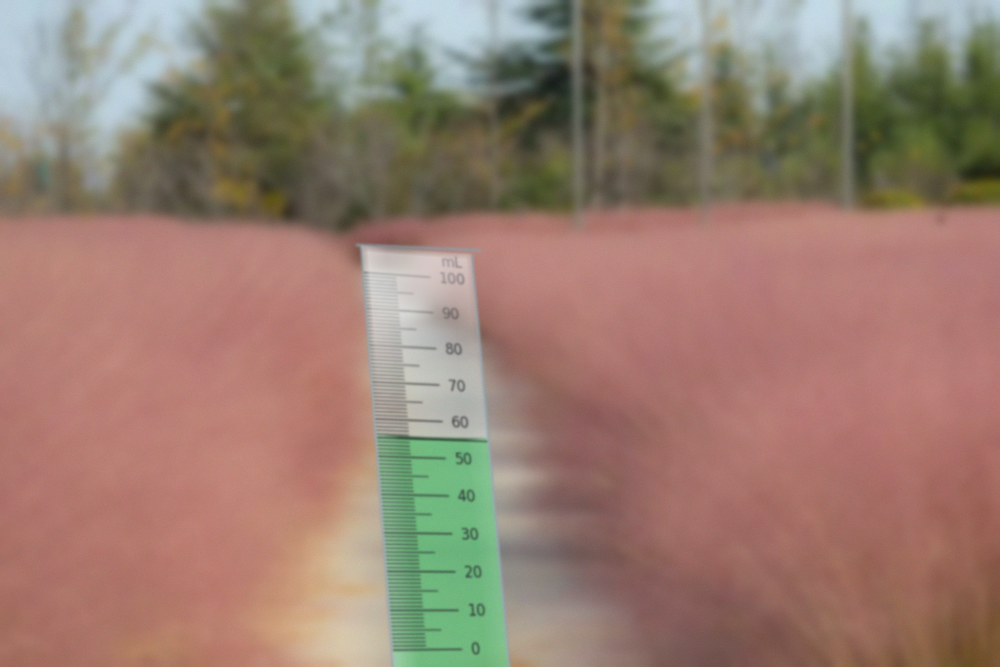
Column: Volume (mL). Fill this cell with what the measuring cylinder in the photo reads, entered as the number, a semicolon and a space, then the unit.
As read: 55; mL
